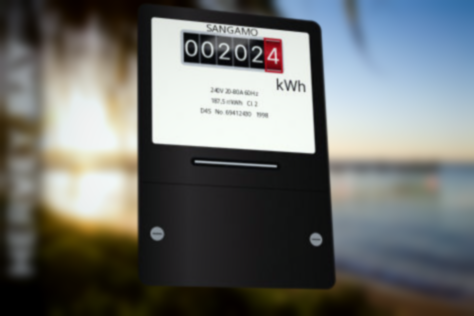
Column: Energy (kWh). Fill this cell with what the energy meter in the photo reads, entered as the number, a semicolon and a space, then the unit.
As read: 202.4; kWh
